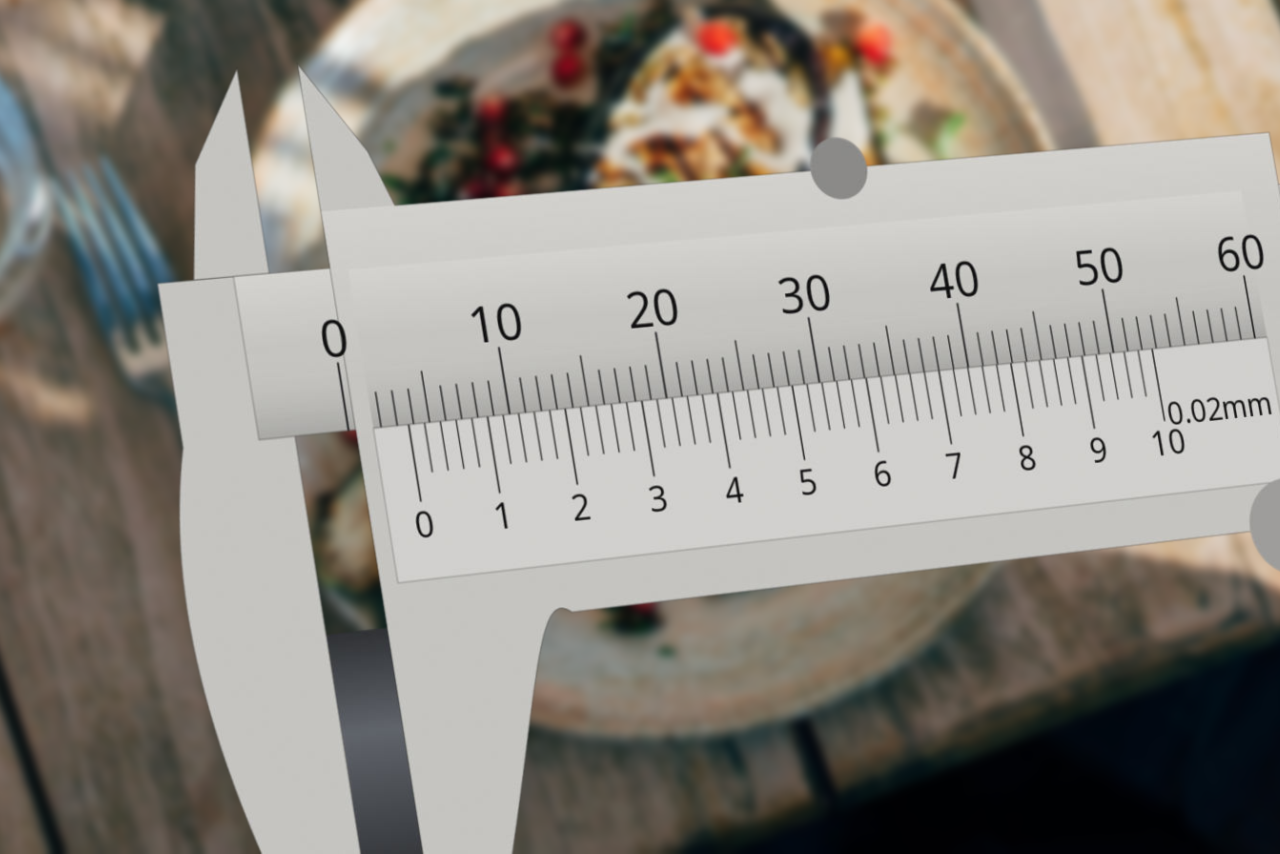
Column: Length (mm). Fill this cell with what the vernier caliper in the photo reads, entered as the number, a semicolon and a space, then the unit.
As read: 3.7; mm
